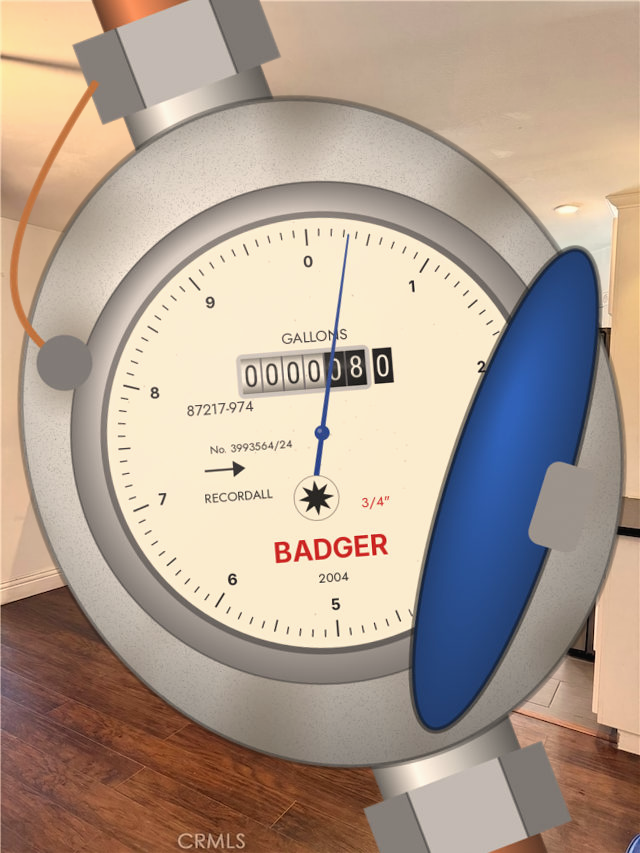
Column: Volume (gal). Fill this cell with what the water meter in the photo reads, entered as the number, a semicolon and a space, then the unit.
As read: 80.3; gal
